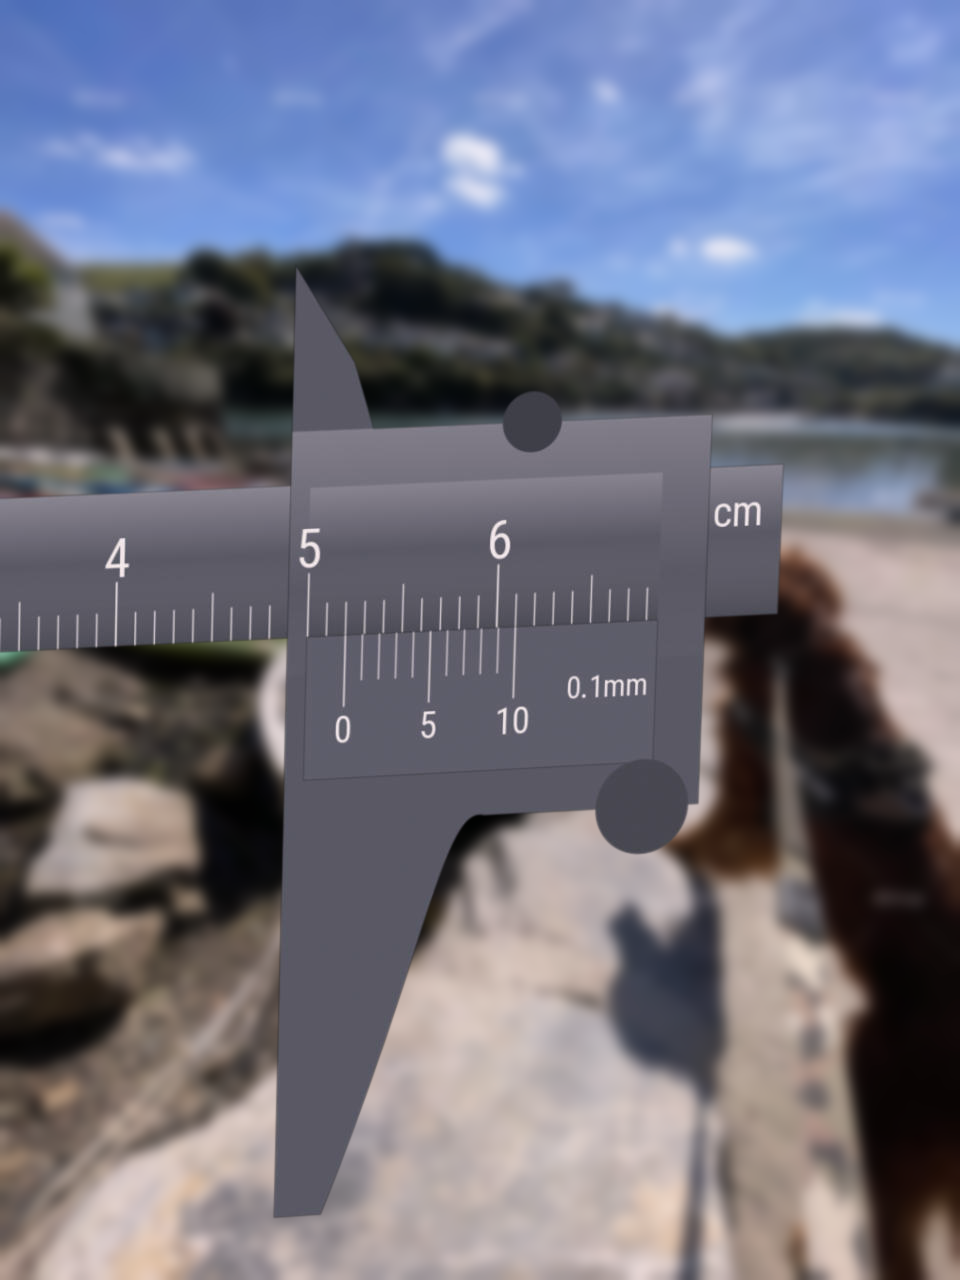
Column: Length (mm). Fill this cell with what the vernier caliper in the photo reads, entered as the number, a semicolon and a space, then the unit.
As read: 52.0; mm
